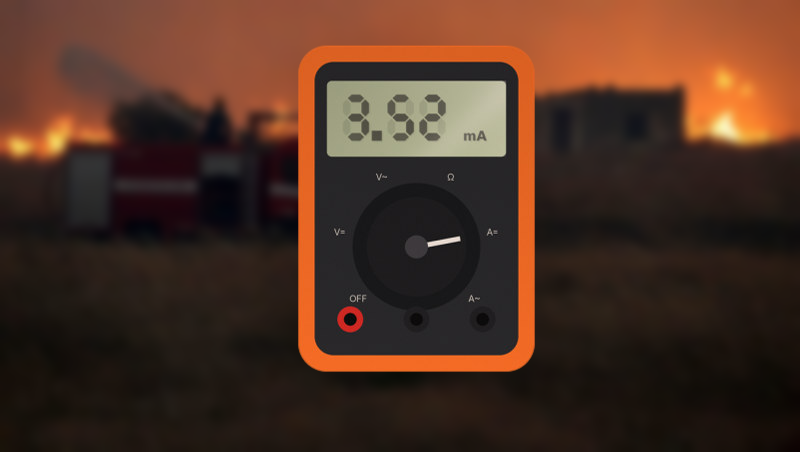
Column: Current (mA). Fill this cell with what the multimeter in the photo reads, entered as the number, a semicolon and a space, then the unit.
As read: 3.52; mA
